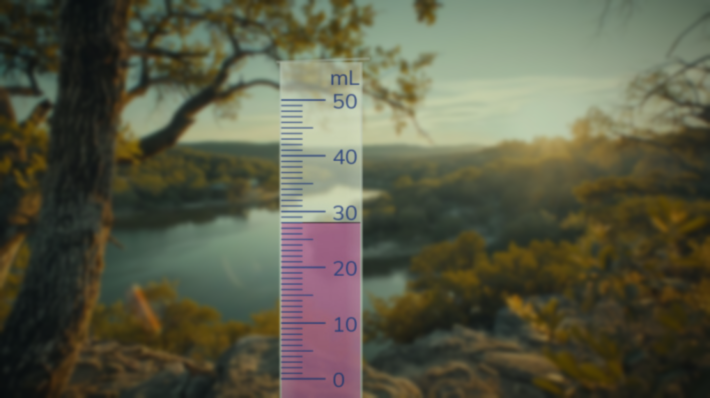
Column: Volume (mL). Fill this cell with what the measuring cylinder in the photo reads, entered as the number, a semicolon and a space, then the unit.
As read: 28; mL
